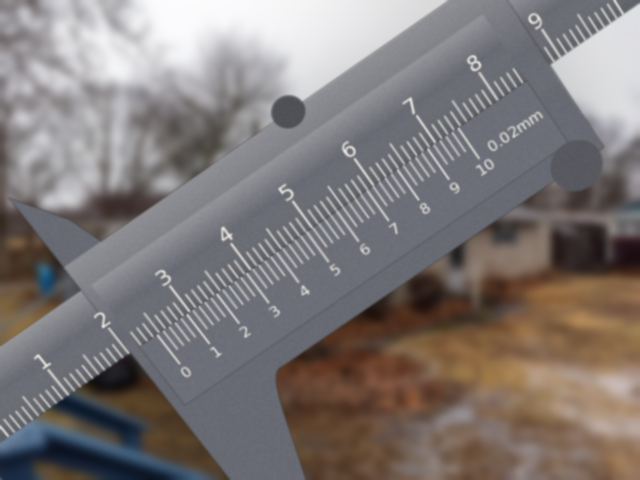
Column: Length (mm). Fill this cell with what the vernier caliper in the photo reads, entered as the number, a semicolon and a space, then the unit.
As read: 24.6; mm
